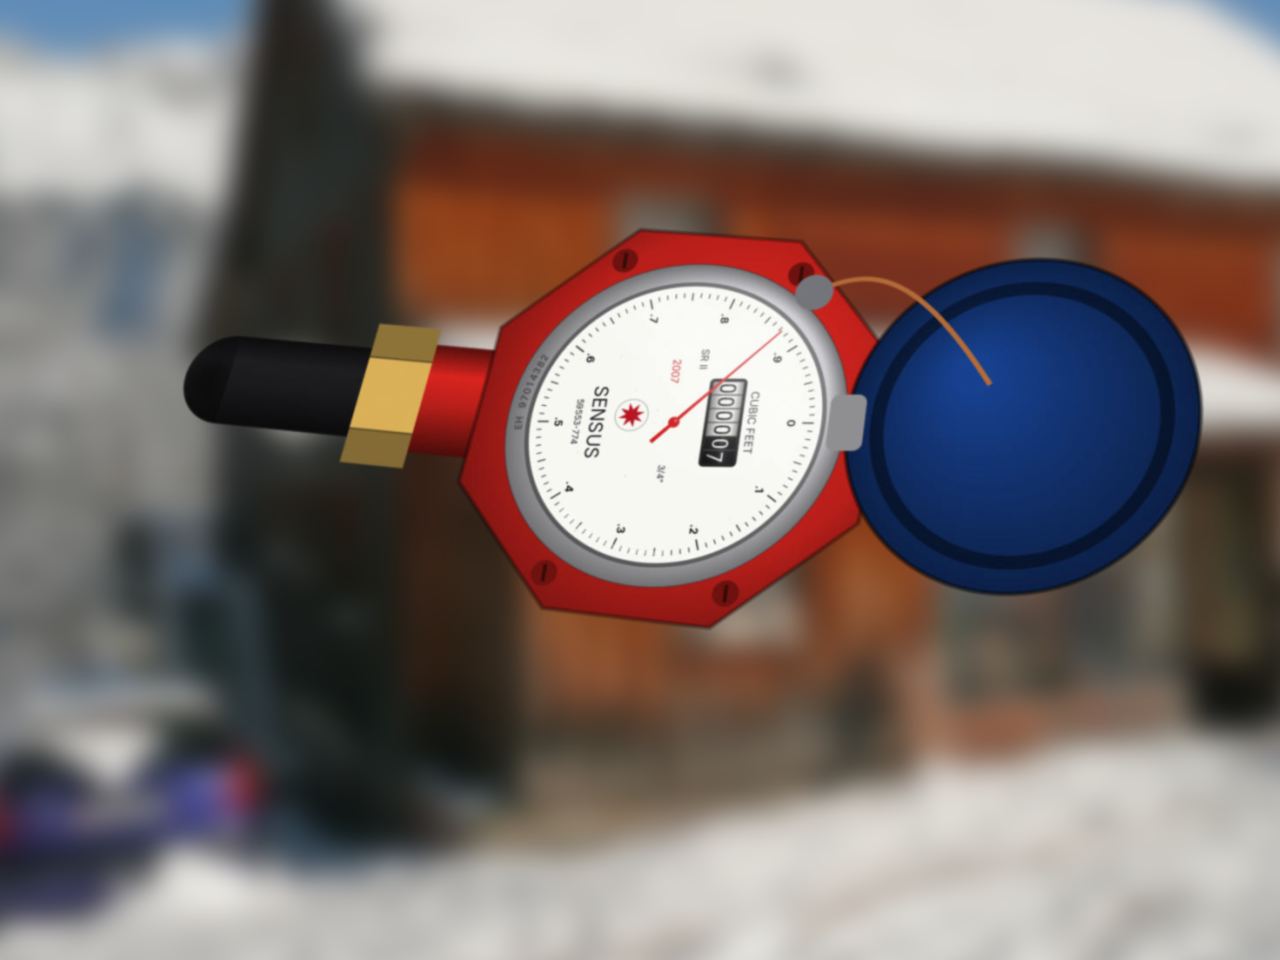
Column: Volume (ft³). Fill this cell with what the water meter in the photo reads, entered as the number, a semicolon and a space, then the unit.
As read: 6.87; ft³
